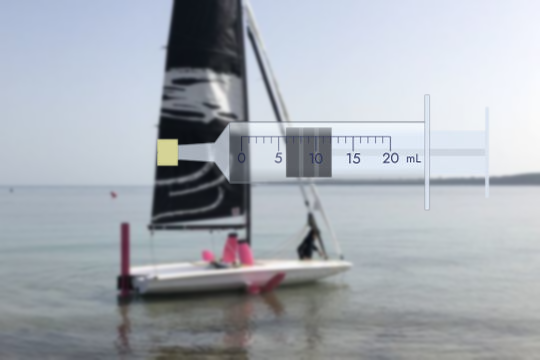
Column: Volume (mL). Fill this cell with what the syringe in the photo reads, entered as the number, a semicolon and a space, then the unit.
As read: 6; mL
